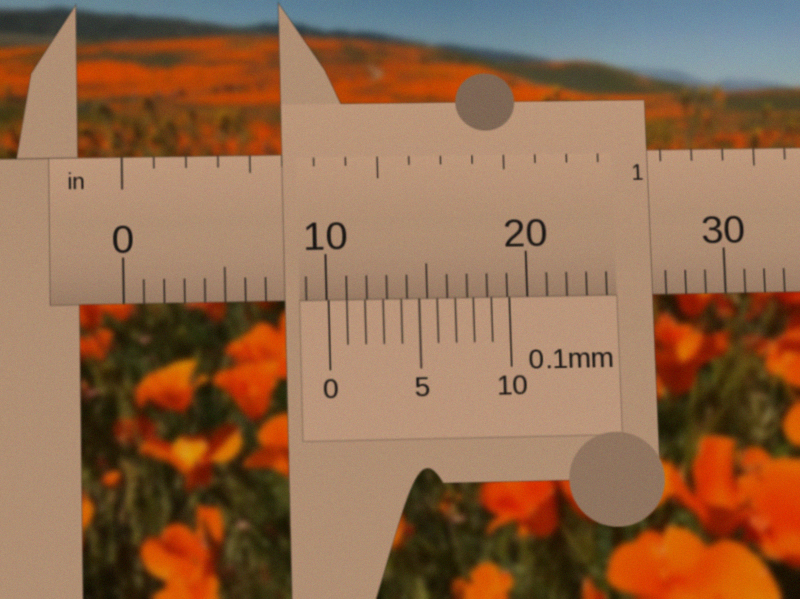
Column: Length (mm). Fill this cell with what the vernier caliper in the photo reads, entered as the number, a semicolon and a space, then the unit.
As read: 10.1; mm
